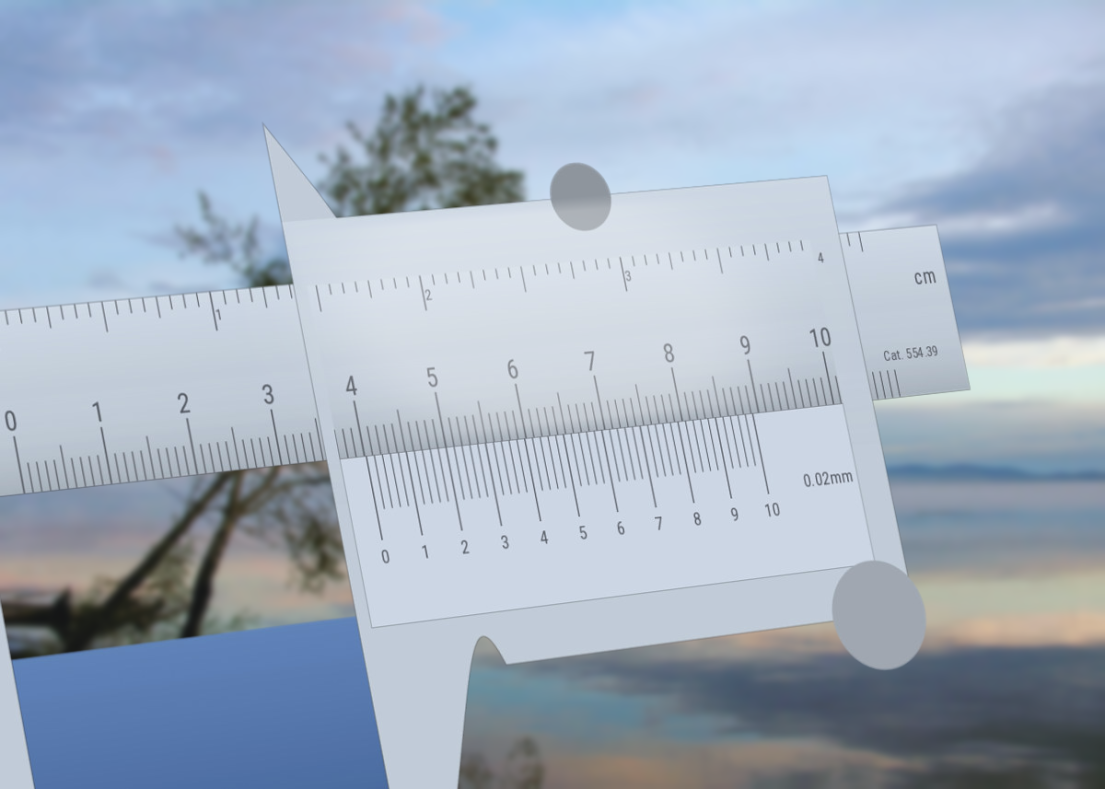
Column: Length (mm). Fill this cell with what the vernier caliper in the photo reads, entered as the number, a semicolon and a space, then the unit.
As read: 40.2; mm
